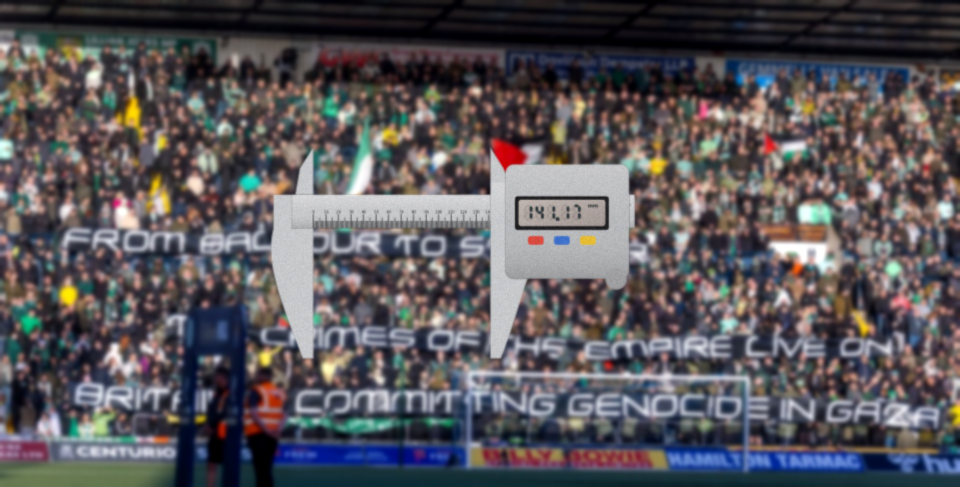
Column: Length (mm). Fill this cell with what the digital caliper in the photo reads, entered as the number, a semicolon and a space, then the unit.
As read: 141.17; mm
